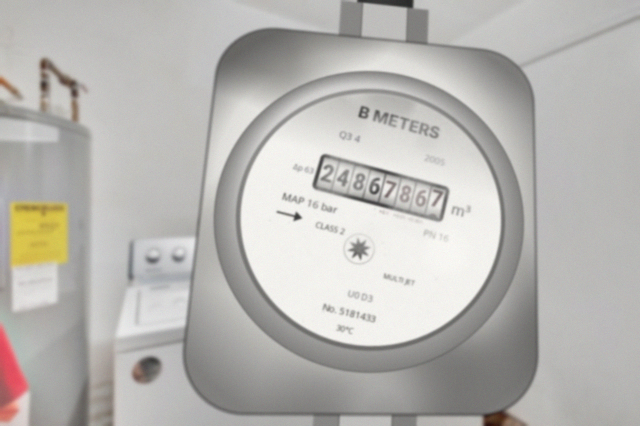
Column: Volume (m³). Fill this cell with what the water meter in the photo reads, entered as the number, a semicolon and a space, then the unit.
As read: 2486.7867; m³
